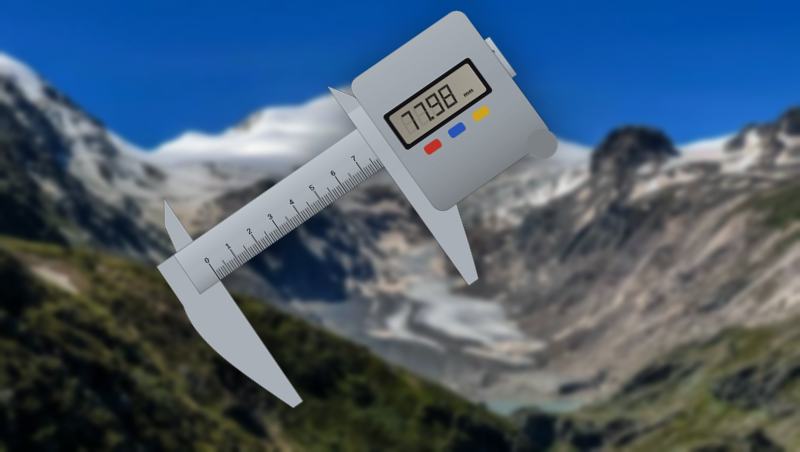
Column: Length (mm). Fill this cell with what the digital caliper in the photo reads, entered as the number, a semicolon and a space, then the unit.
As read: 77.98; mm
